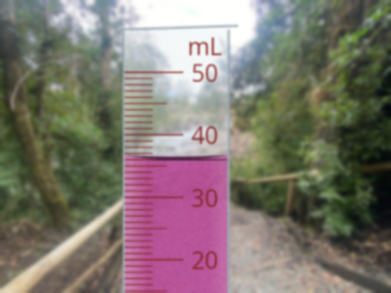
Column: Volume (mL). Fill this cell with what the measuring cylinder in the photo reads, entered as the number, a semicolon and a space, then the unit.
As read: 36; mL
